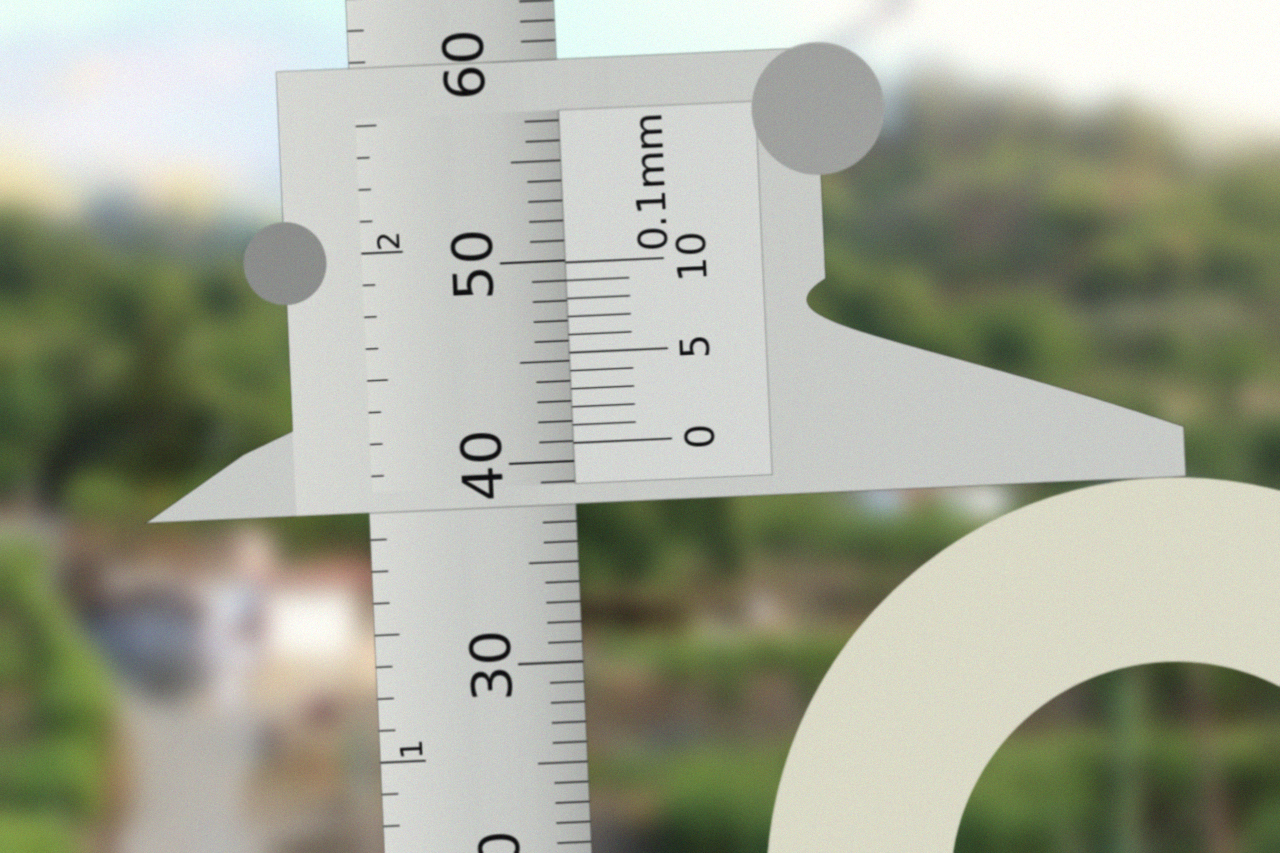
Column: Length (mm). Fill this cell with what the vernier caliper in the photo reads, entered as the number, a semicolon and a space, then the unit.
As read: 40.9; mm
